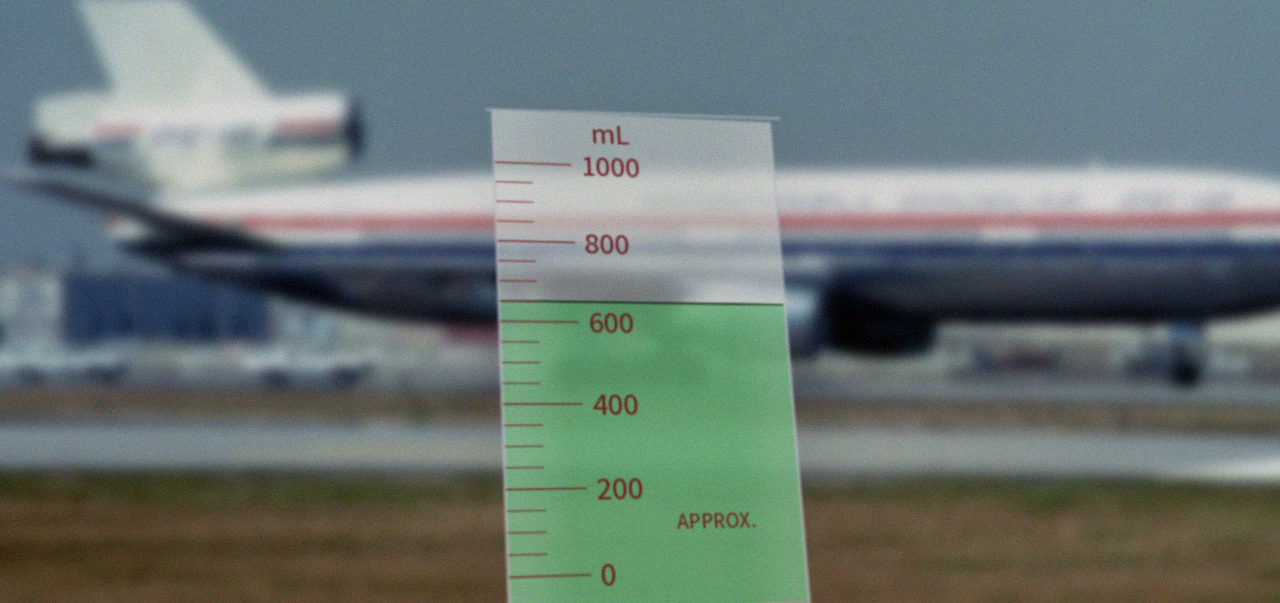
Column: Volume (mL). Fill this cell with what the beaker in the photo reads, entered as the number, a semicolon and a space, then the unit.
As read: 650; mL
